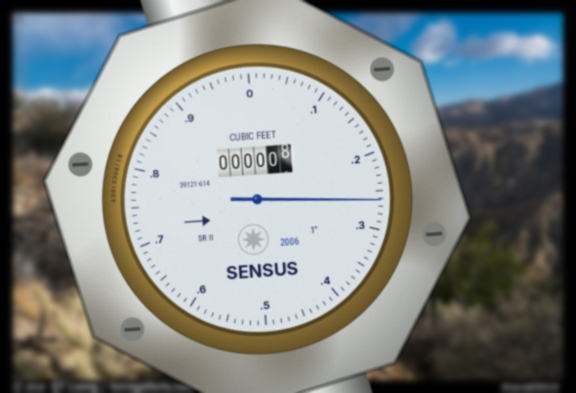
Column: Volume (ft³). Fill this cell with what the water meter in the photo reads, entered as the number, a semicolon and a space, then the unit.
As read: 8.26; ft³
